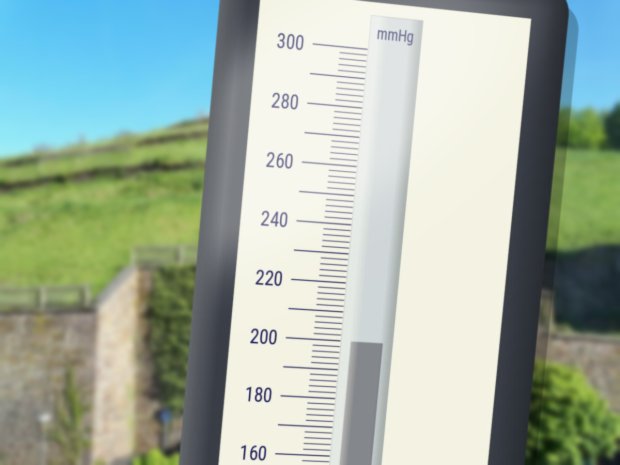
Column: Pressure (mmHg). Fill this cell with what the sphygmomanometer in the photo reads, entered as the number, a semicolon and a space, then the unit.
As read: 200; mmHg
